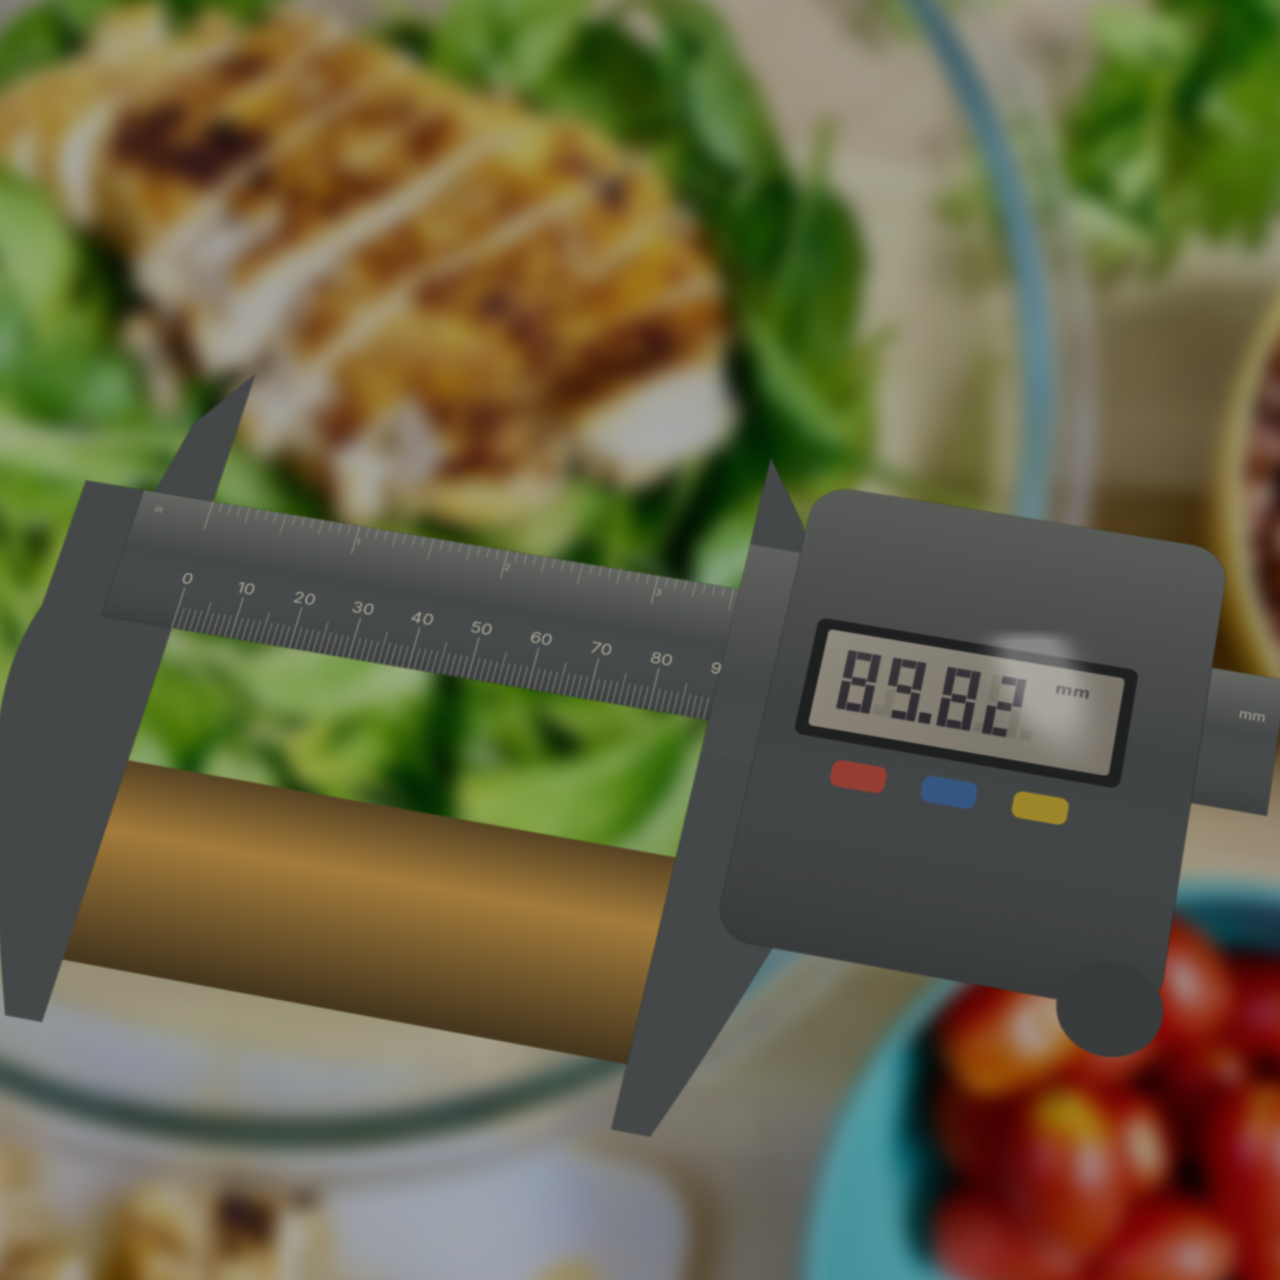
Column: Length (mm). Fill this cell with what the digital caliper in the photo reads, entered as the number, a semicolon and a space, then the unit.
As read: 89.82; mm
